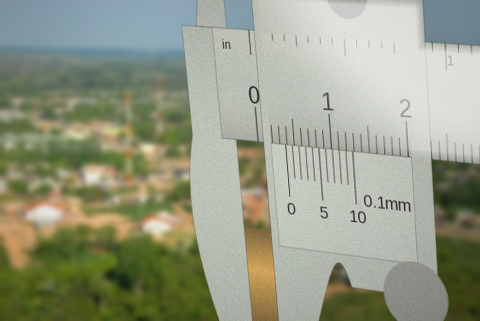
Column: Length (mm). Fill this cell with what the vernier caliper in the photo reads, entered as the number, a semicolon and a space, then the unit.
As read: 3.8; mm
